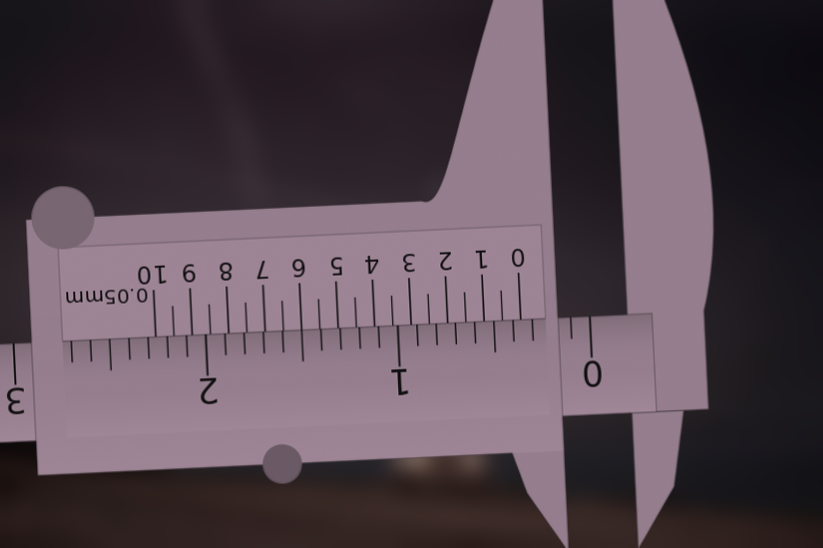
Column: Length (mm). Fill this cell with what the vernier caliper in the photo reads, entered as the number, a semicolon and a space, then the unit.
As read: 3.6; mm
